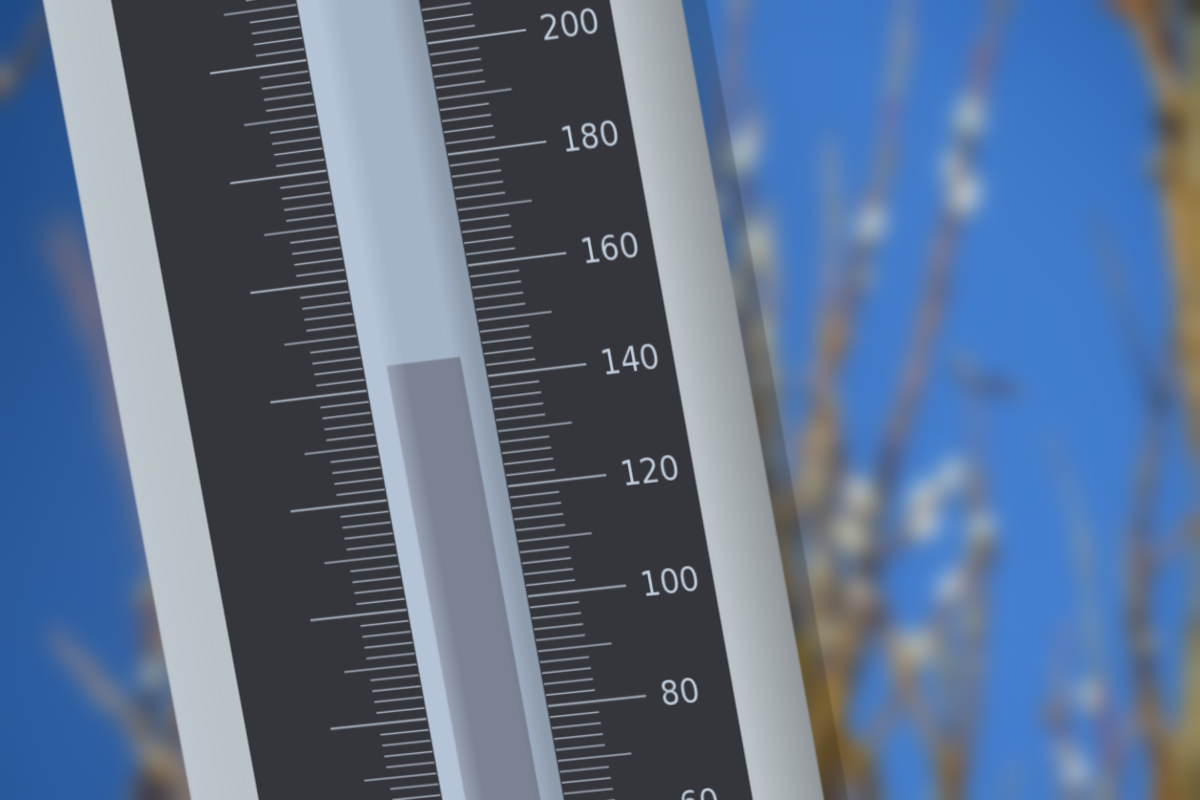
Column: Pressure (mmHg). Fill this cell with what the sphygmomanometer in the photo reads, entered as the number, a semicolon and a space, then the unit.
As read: 144; mmHg
